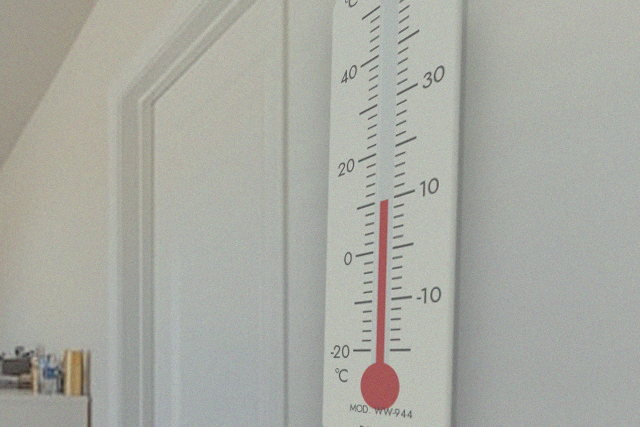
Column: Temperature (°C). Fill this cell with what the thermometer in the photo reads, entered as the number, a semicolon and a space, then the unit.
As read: 10; °C
